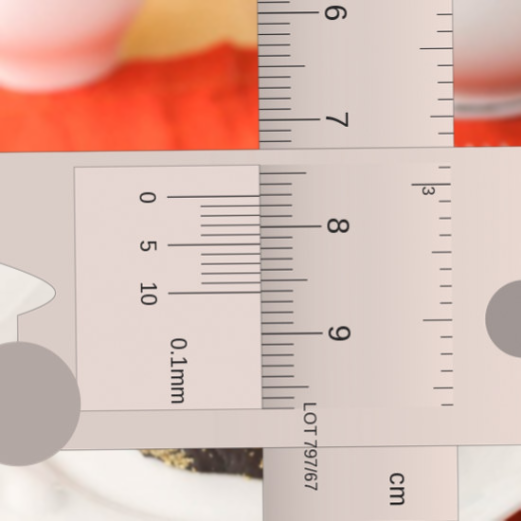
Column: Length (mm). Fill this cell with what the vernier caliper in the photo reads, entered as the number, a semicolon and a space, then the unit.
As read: 77.1; mm
